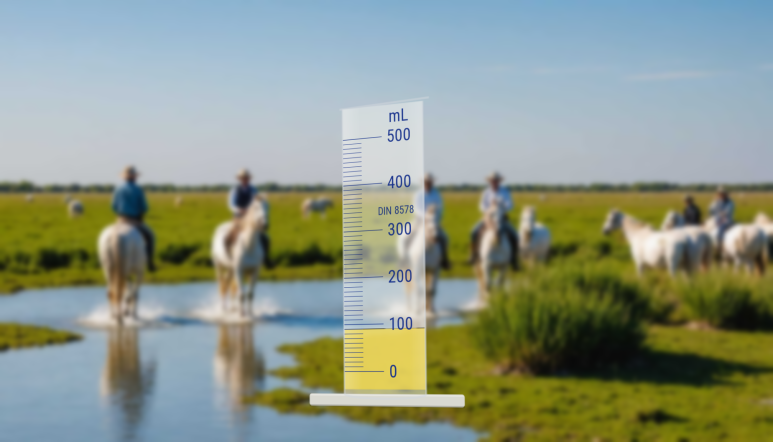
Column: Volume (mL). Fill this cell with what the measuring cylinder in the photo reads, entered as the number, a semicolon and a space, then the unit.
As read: 90; mL
